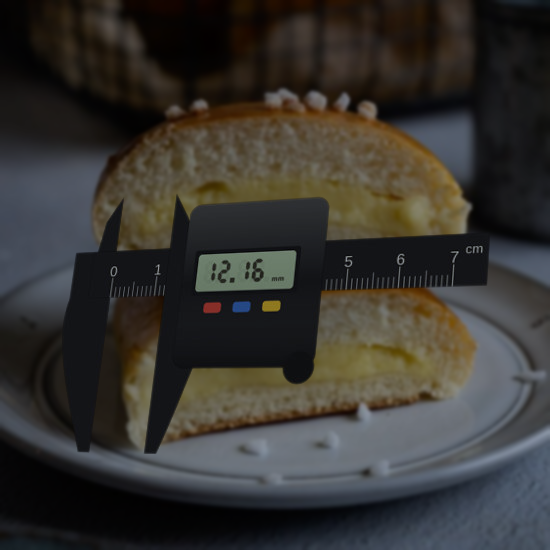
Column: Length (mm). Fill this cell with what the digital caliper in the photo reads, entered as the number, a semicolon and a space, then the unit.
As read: 12.16; mm
